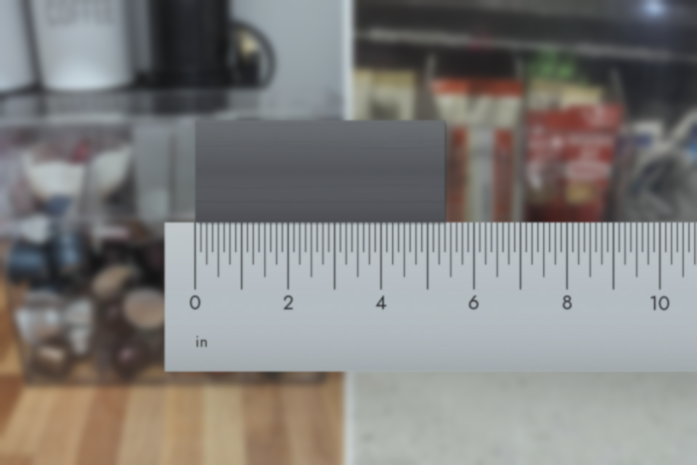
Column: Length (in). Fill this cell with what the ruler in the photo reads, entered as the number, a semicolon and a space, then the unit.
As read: 5.375; in
